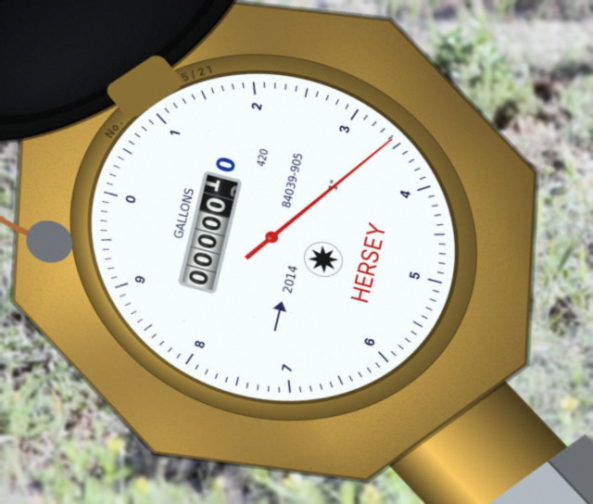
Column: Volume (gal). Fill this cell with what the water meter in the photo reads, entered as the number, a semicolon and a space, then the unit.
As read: 13.4; gal
